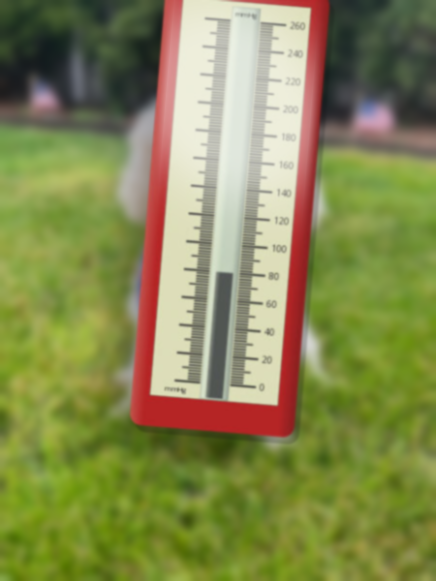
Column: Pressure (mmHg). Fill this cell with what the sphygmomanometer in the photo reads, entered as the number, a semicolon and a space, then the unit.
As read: 80; mmHg
